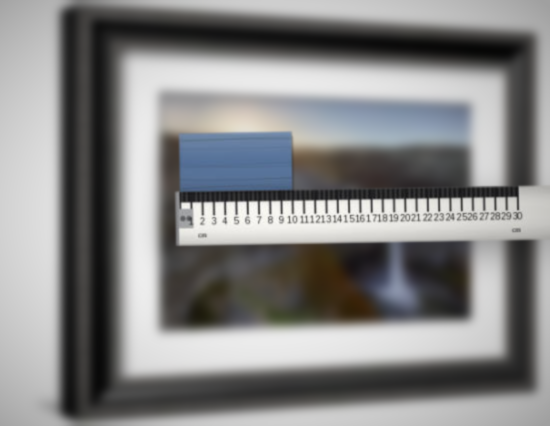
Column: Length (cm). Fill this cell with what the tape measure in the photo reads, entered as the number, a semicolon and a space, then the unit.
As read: 10; cm
